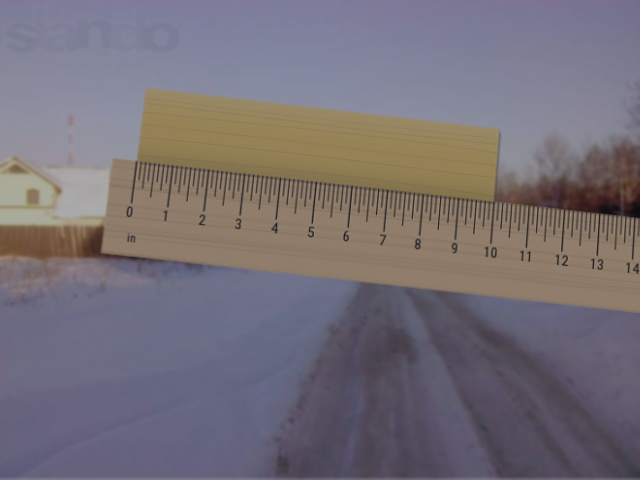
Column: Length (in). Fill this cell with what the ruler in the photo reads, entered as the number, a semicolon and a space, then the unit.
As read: 10; in
